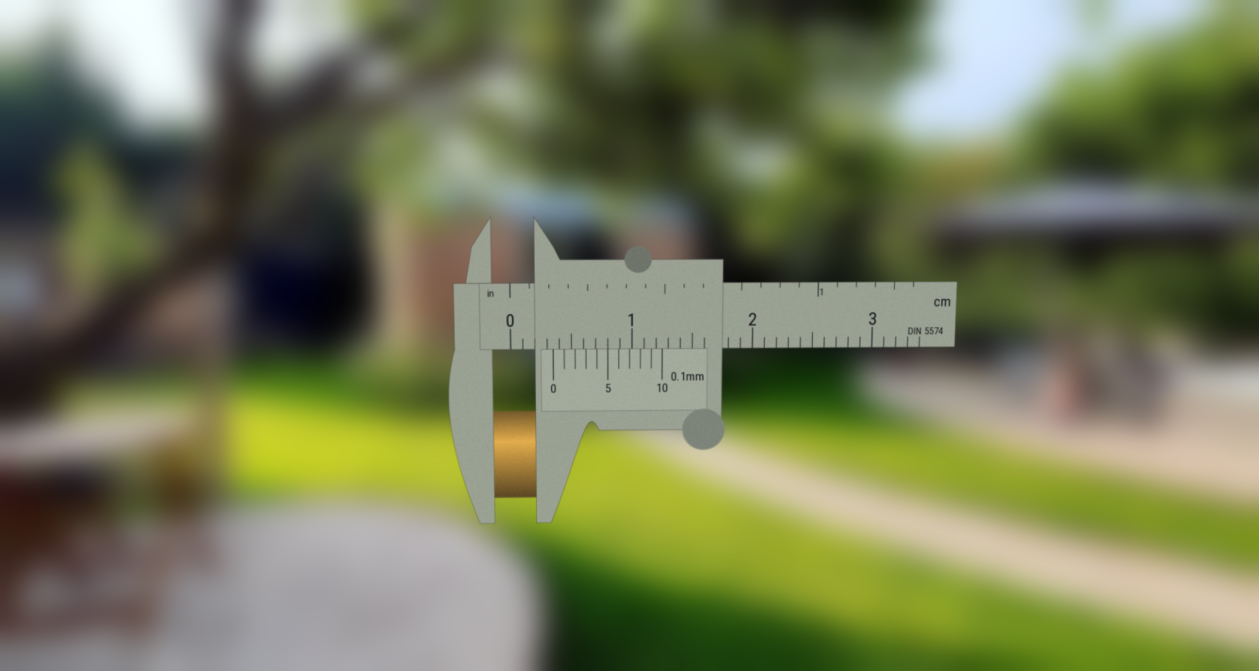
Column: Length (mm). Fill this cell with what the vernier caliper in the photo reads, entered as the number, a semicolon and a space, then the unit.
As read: 3.5; mm
